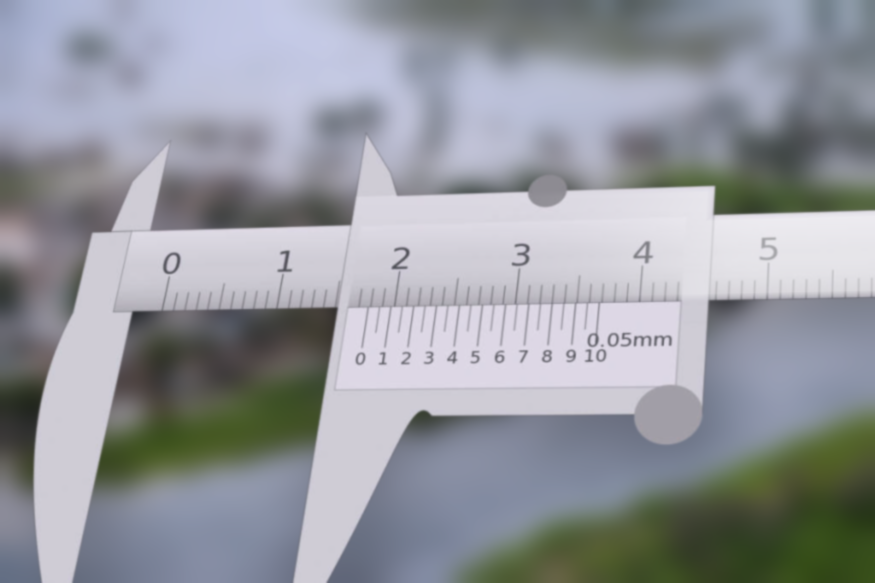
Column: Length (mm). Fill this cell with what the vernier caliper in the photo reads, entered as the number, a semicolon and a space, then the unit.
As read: 17.8; mm
